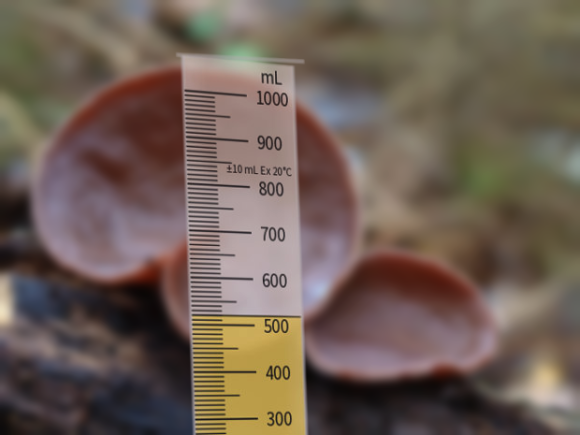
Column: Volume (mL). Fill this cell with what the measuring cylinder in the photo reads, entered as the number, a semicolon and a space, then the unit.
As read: 520; mL
